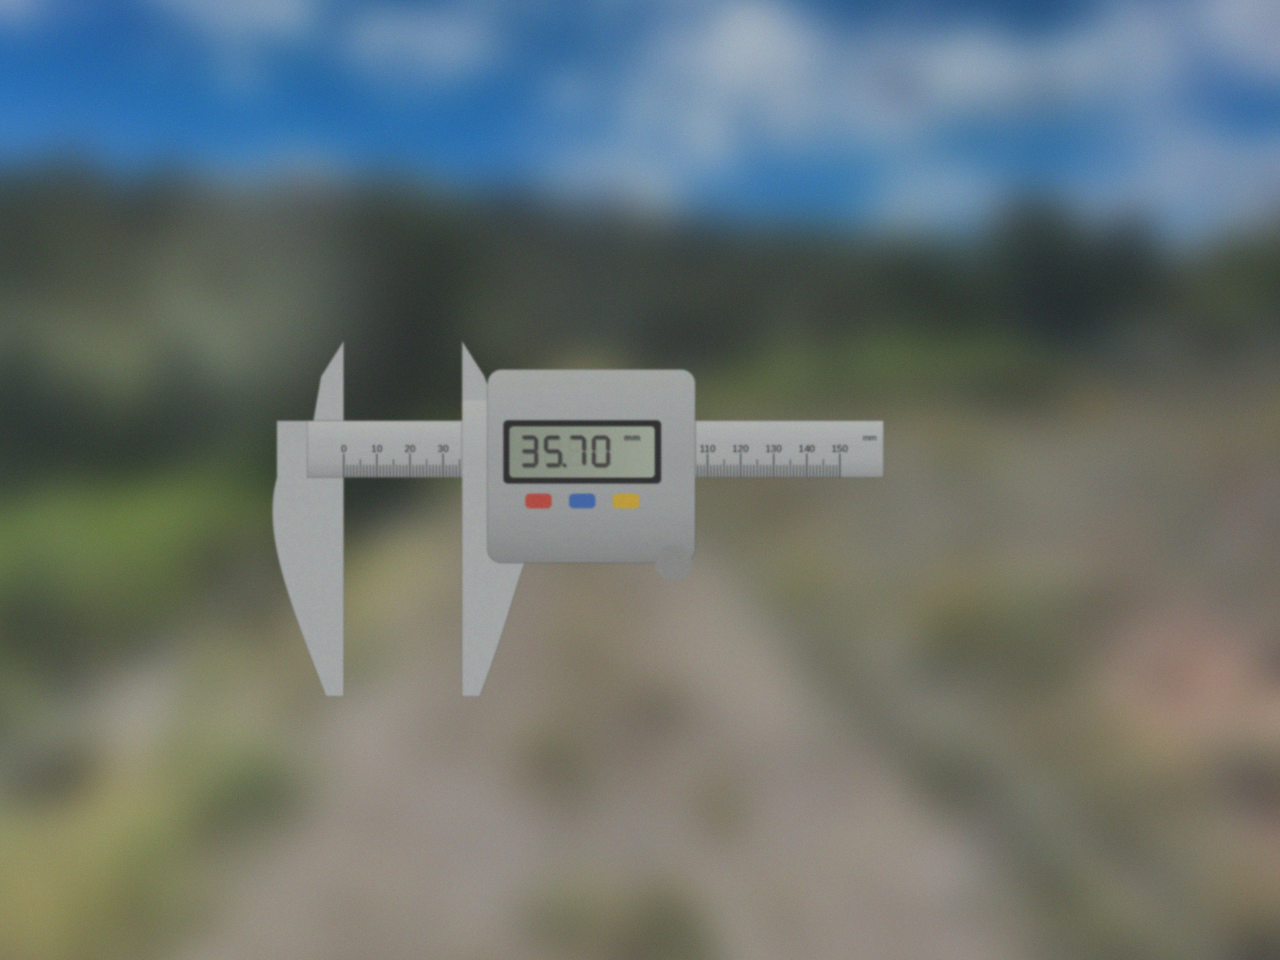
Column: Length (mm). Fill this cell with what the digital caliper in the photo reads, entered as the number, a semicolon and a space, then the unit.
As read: 35.70; mm
